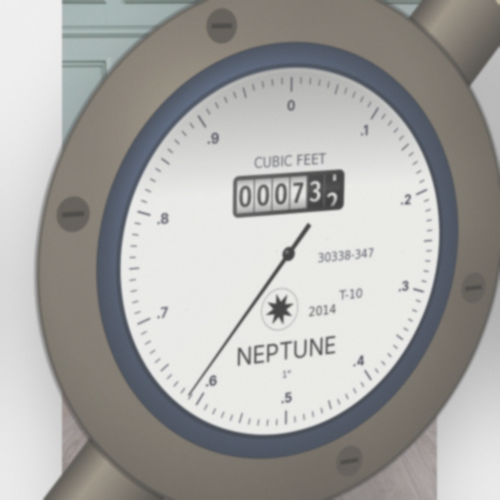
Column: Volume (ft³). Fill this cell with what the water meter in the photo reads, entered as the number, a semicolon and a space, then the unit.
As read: 731.61; ft³
